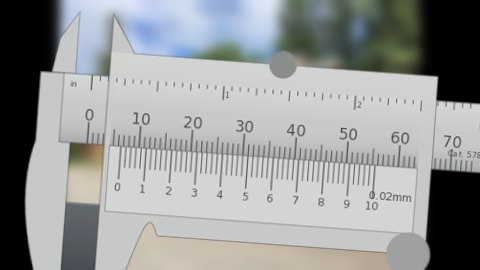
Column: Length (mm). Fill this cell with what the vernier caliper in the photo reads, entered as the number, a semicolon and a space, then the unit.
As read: 6.5; mm
